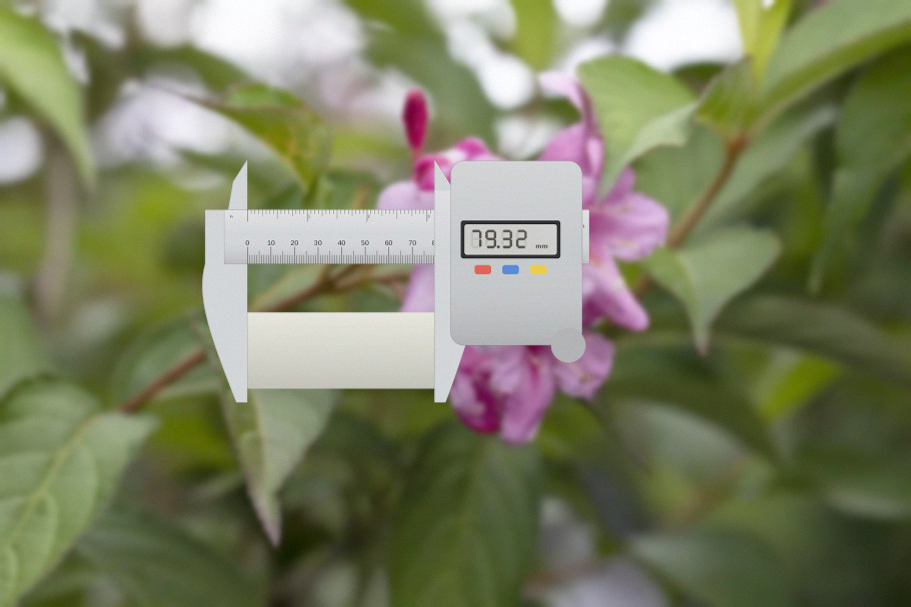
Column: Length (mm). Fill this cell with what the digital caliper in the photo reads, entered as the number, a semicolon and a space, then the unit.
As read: 79.32; mm
